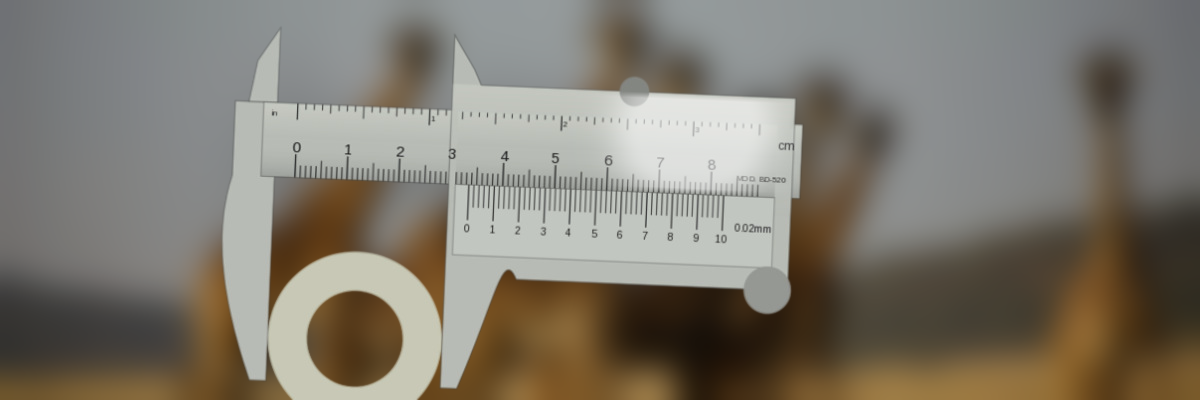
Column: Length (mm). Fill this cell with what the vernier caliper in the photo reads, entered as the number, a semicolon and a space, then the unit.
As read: 33.5; mm
